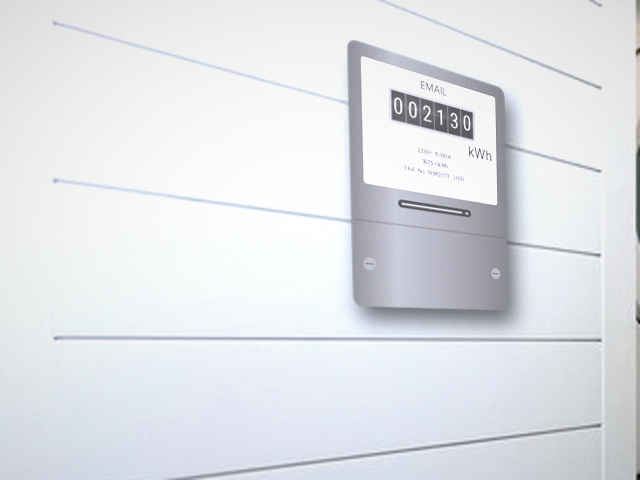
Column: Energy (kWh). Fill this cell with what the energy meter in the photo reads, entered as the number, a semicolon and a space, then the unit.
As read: 2130; kWh
